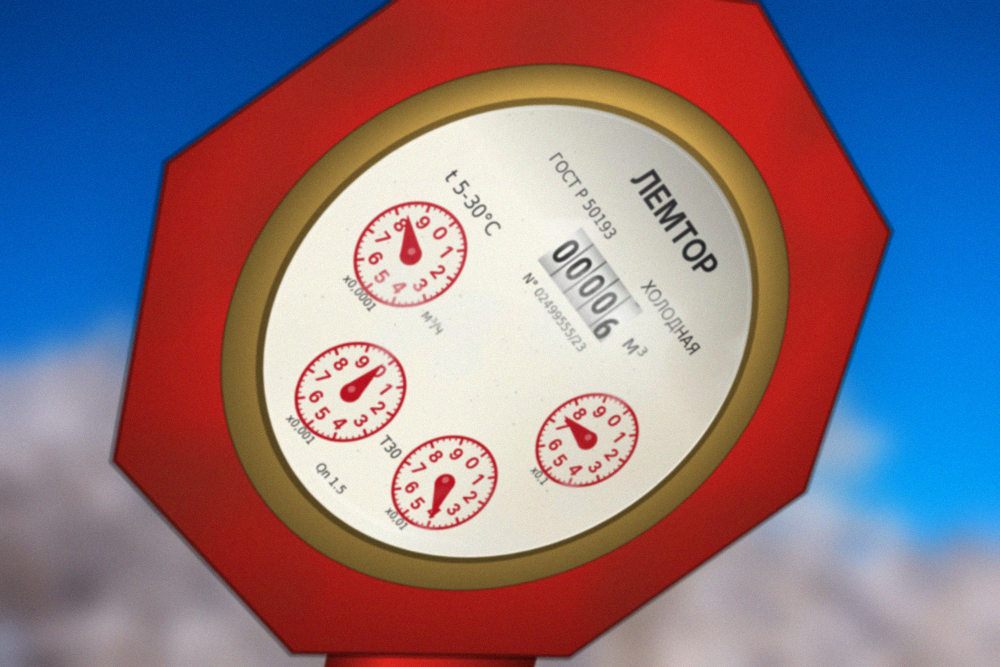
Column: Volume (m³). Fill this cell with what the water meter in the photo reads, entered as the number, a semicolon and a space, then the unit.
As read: 5.7398; m³
